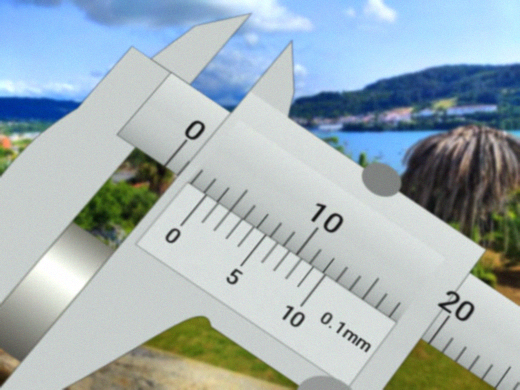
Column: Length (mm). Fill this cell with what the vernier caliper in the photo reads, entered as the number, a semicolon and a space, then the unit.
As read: 3.2; mm
